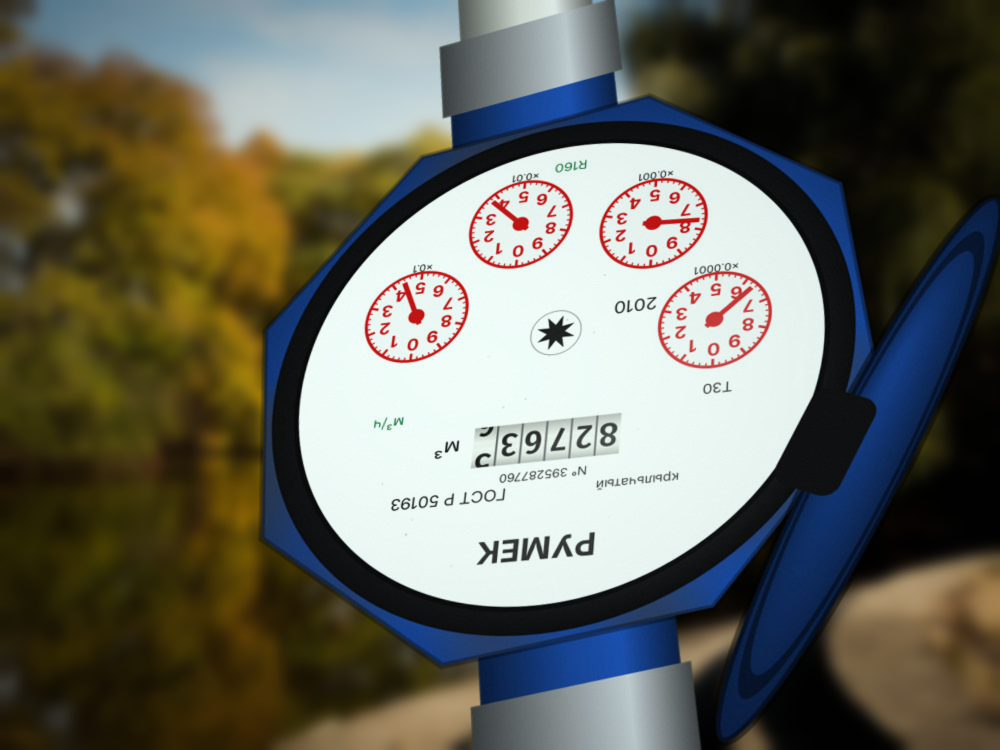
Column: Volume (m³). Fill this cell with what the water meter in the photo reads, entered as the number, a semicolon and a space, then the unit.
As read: 827635.4376; m³
